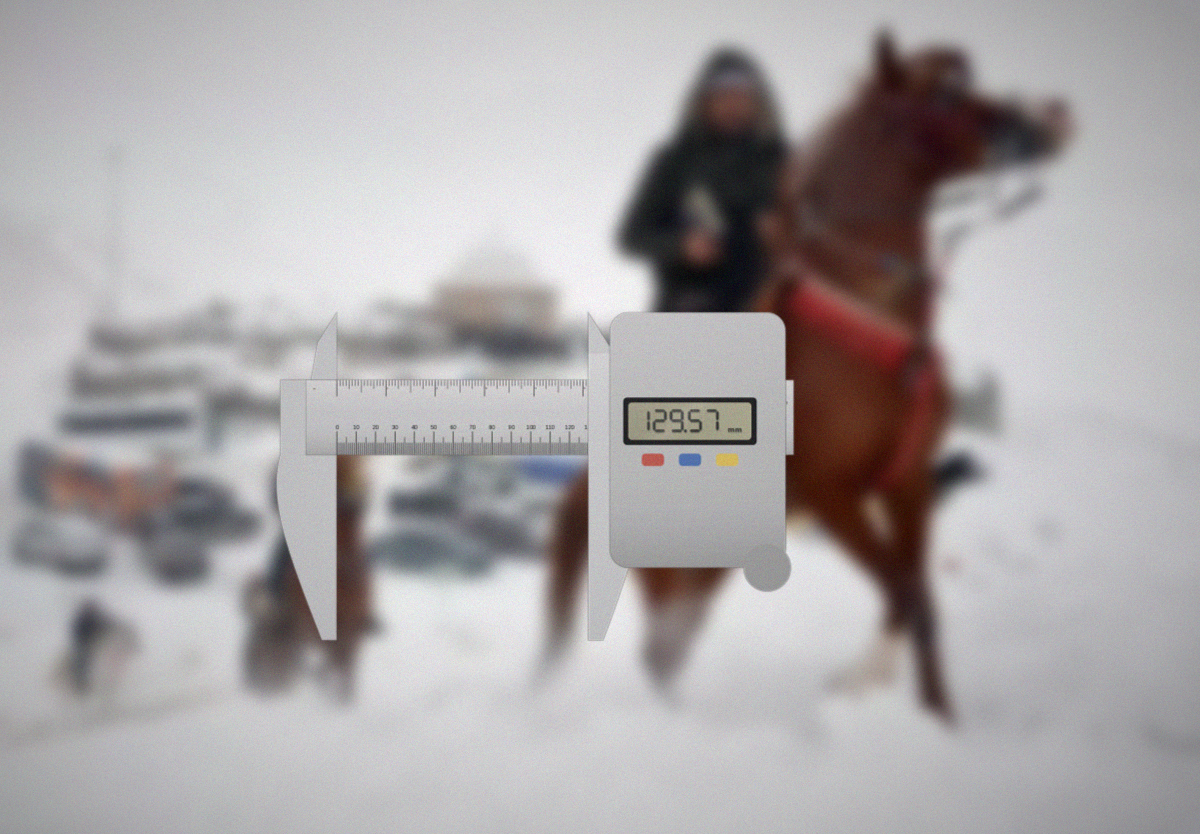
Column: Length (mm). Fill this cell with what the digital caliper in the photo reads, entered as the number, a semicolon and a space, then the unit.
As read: 129.57; mm
